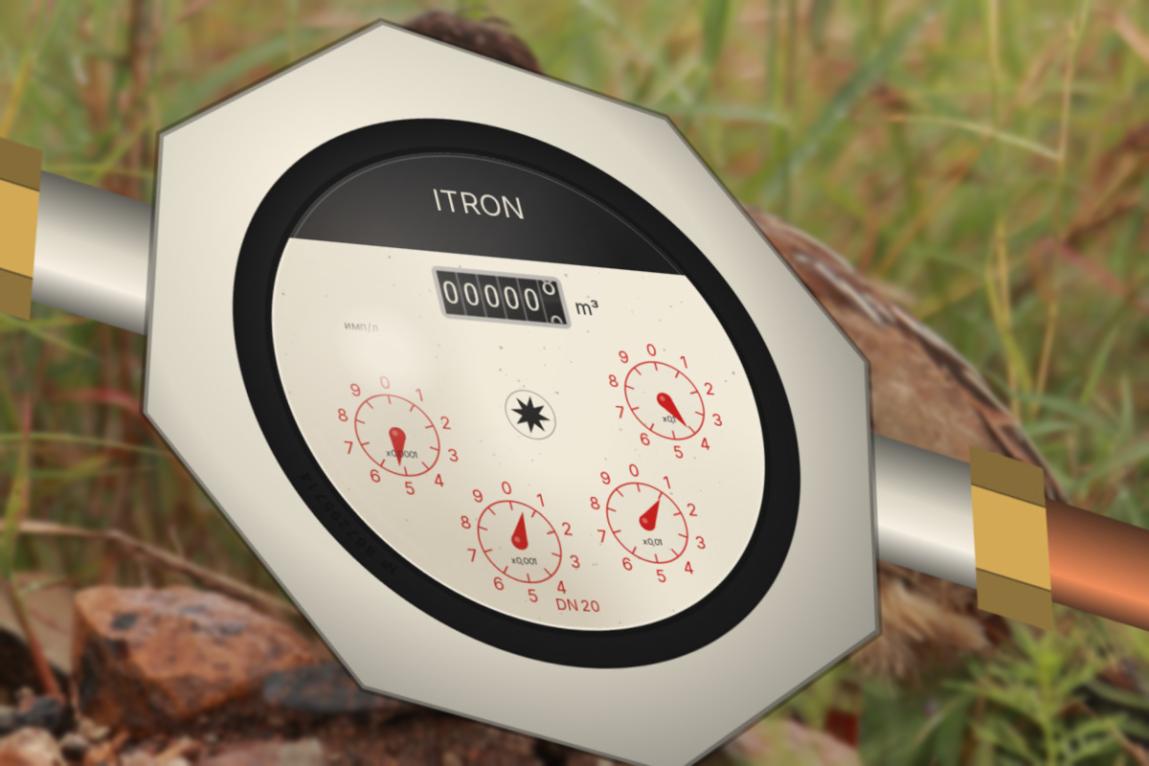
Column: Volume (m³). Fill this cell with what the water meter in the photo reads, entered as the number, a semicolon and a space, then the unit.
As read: 8.4105; m³
